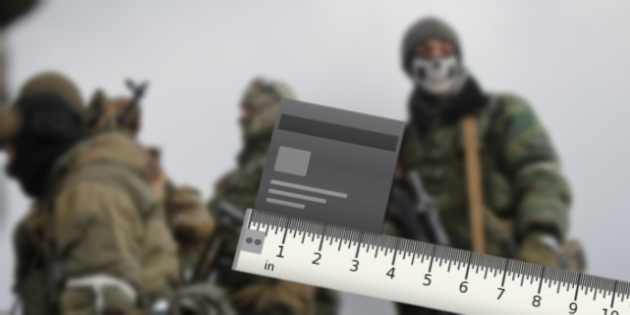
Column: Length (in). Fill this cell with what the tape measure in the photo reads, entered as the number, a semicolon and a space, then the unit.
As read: 3.5; in
